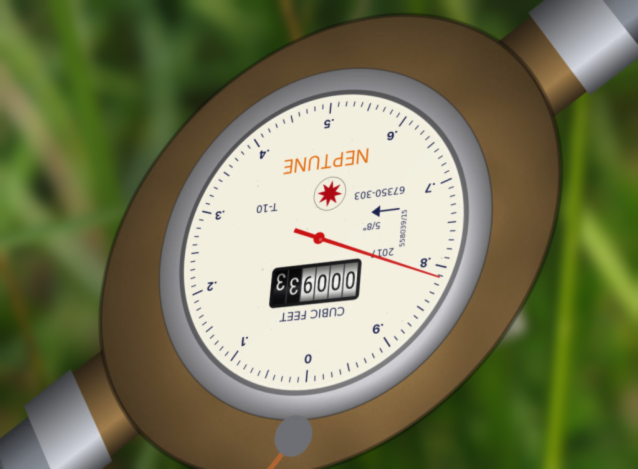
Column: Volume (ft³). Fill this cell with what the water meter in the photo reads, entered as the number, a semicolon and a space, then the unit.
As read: 932.81; ft³
